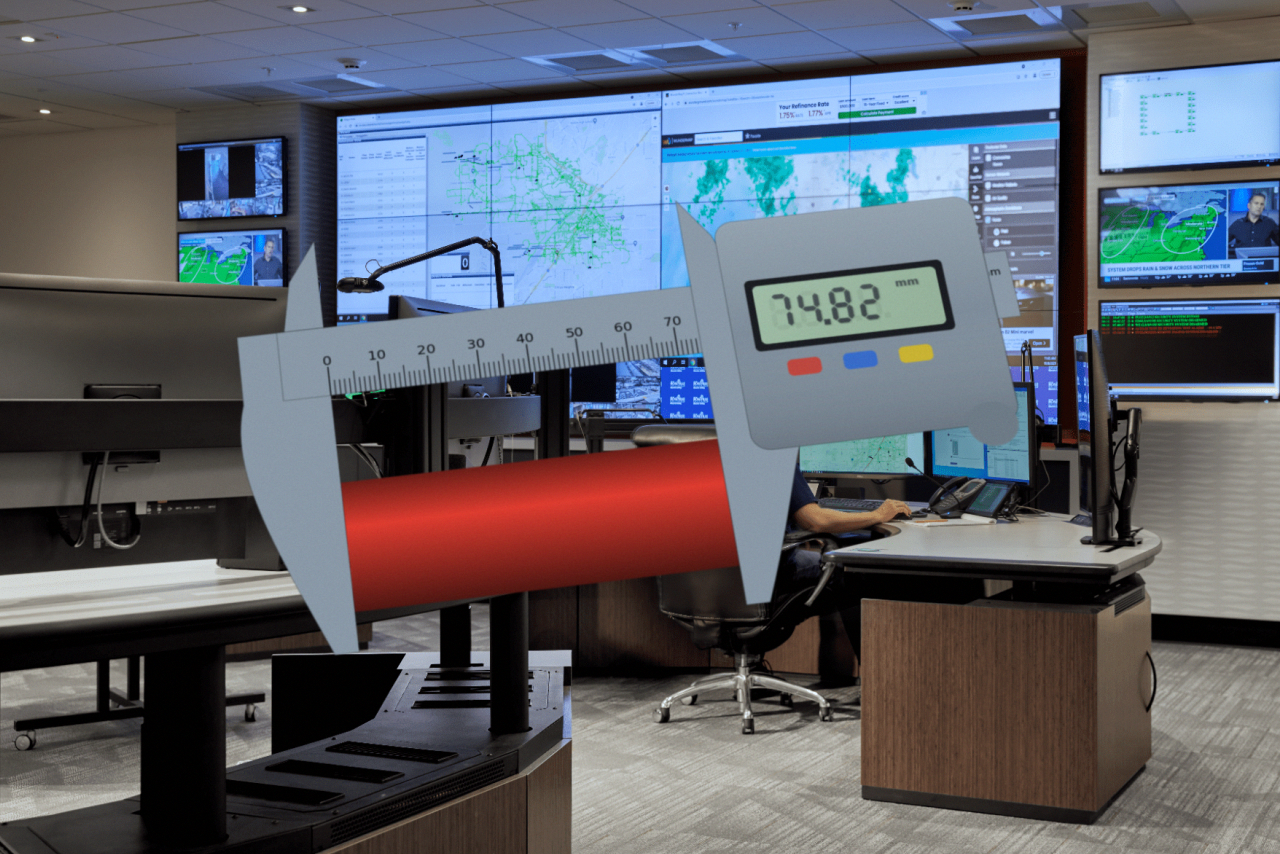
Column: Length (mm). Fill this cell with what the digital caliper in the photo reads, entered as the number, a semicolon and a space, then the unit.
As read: 74.82; mm
